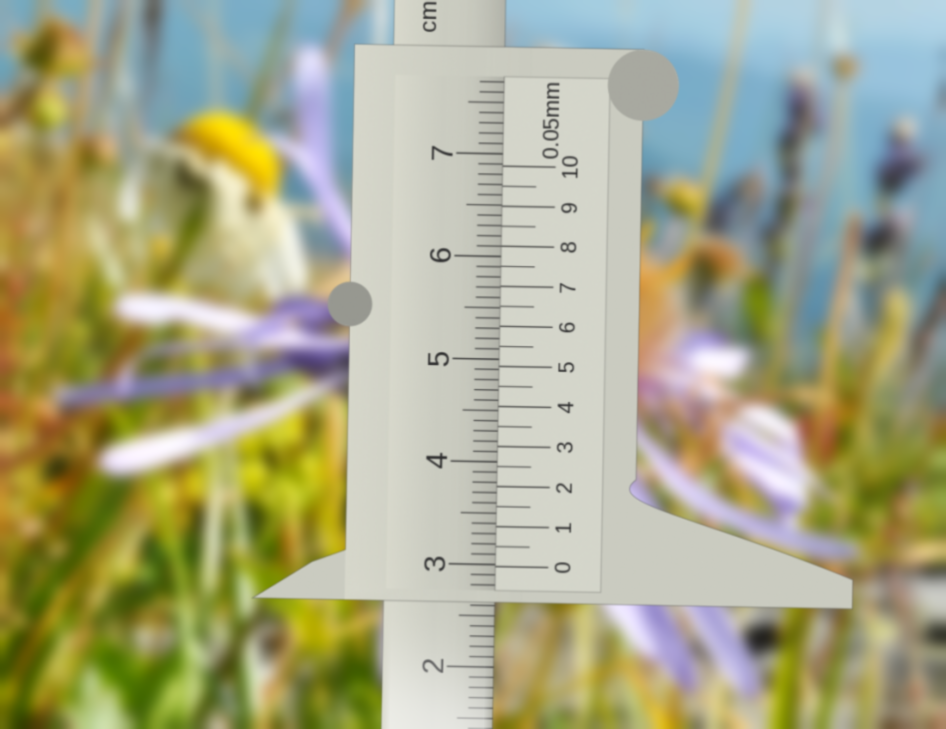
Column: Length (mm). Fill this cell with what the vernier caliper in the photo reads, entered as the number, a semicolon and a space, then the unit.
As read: 29.8; mm
